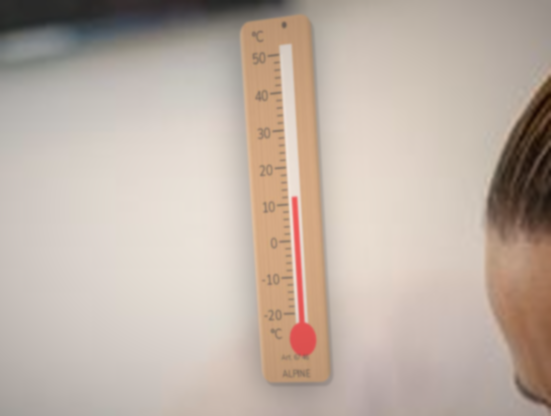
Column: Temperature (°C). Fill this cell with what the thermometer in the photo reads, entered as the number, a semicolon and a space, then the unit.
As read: 12; °C
